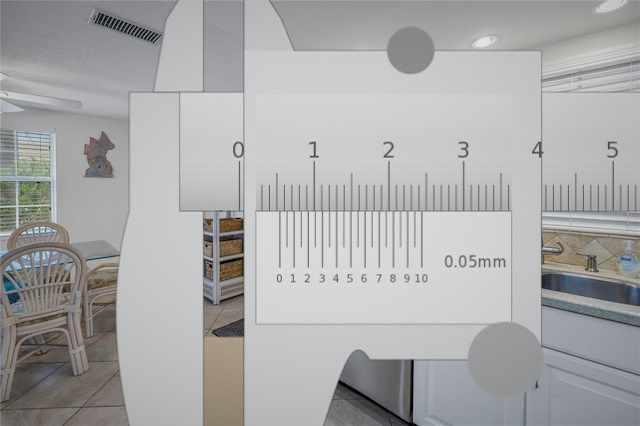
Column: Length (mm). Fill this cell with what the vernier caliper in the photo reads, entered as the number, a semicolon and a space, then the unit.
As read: 5.4; mm
